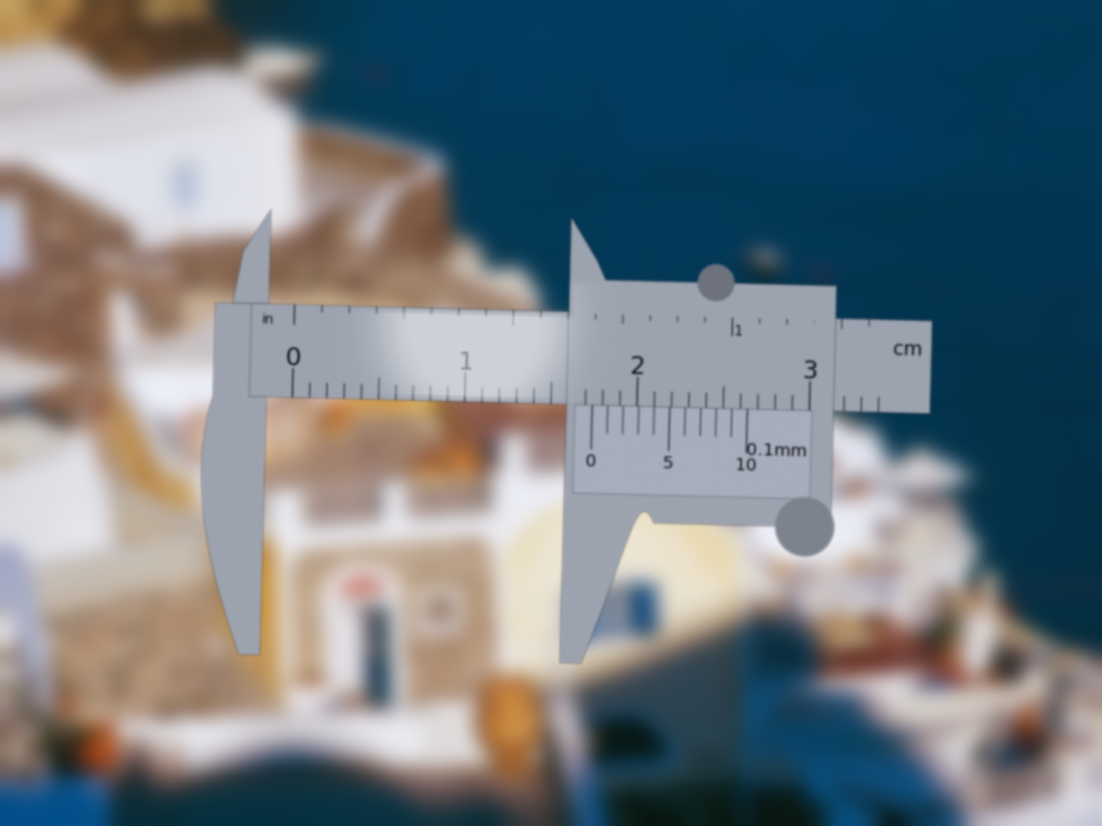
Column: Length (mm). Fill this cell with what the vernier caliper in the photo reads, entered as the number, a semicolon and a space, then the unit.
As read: 17.4; mm
